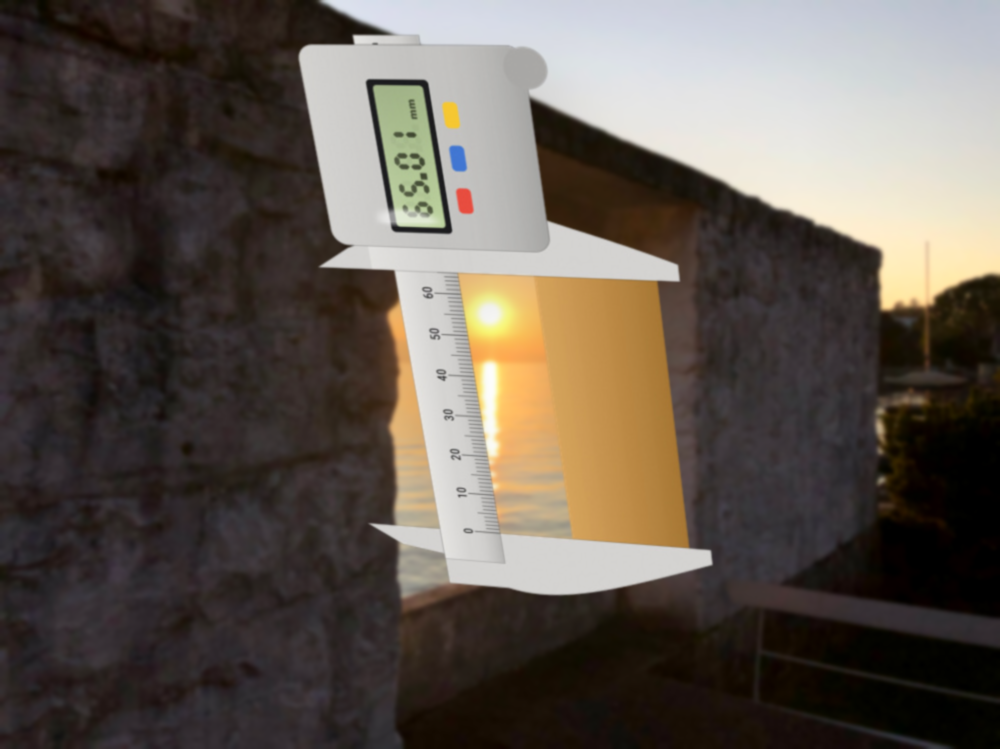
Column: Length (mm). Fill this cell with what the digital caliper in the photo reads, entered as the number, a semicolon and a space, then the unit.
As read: 65.01; mm
